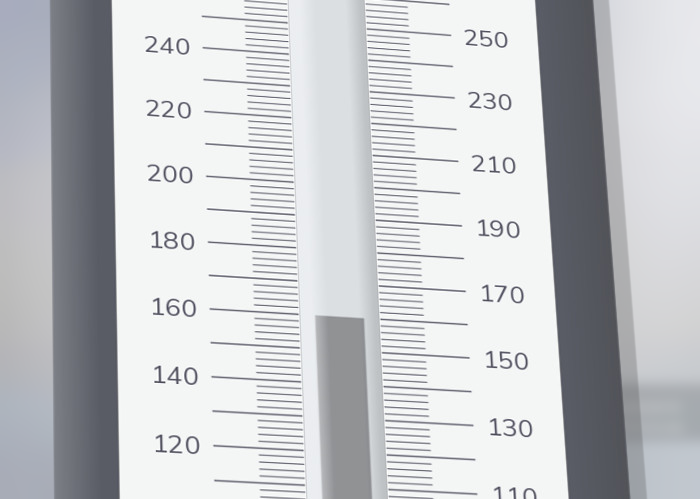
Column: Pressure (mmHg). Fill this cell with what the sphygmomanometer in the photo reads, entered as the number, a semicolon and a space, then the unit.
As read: 160; mmHg
